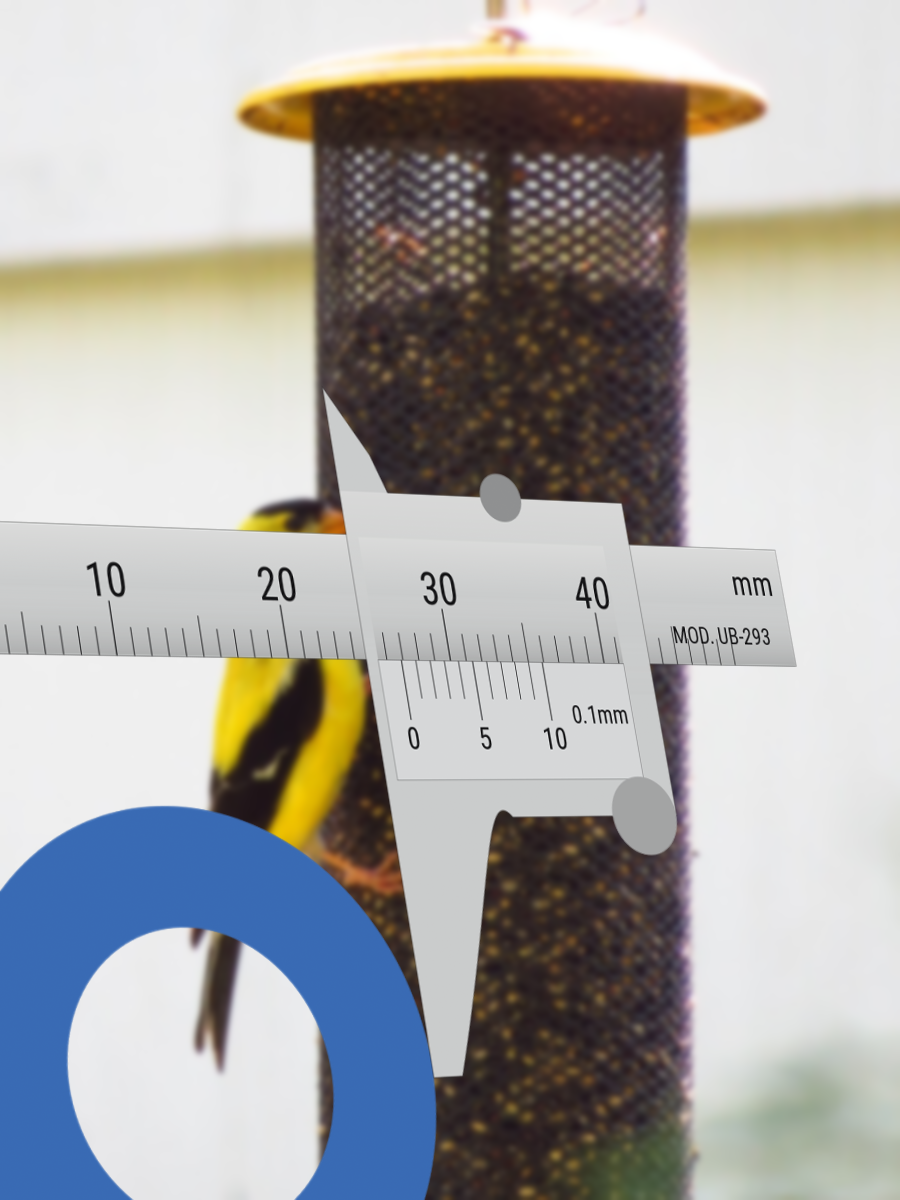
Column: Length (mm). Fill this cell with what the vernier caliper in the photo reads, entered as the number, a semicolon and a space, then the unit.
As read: 26.9; mm
